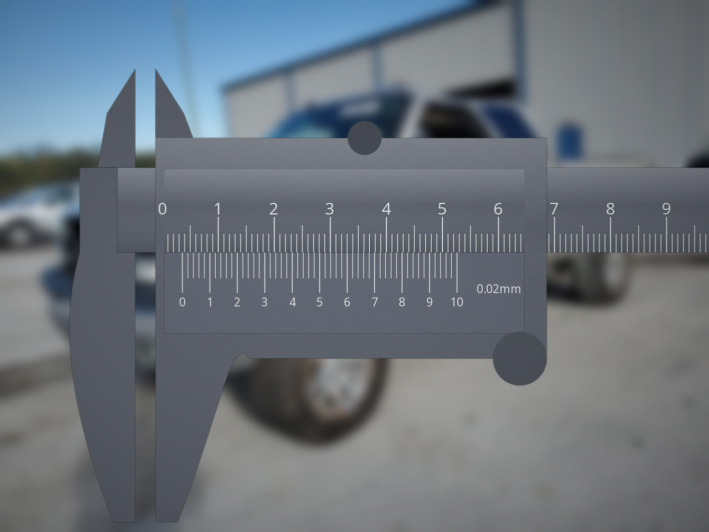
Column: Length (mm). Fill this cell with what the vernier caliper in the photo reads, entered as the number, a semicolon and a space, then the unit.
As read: 3.6; mm
